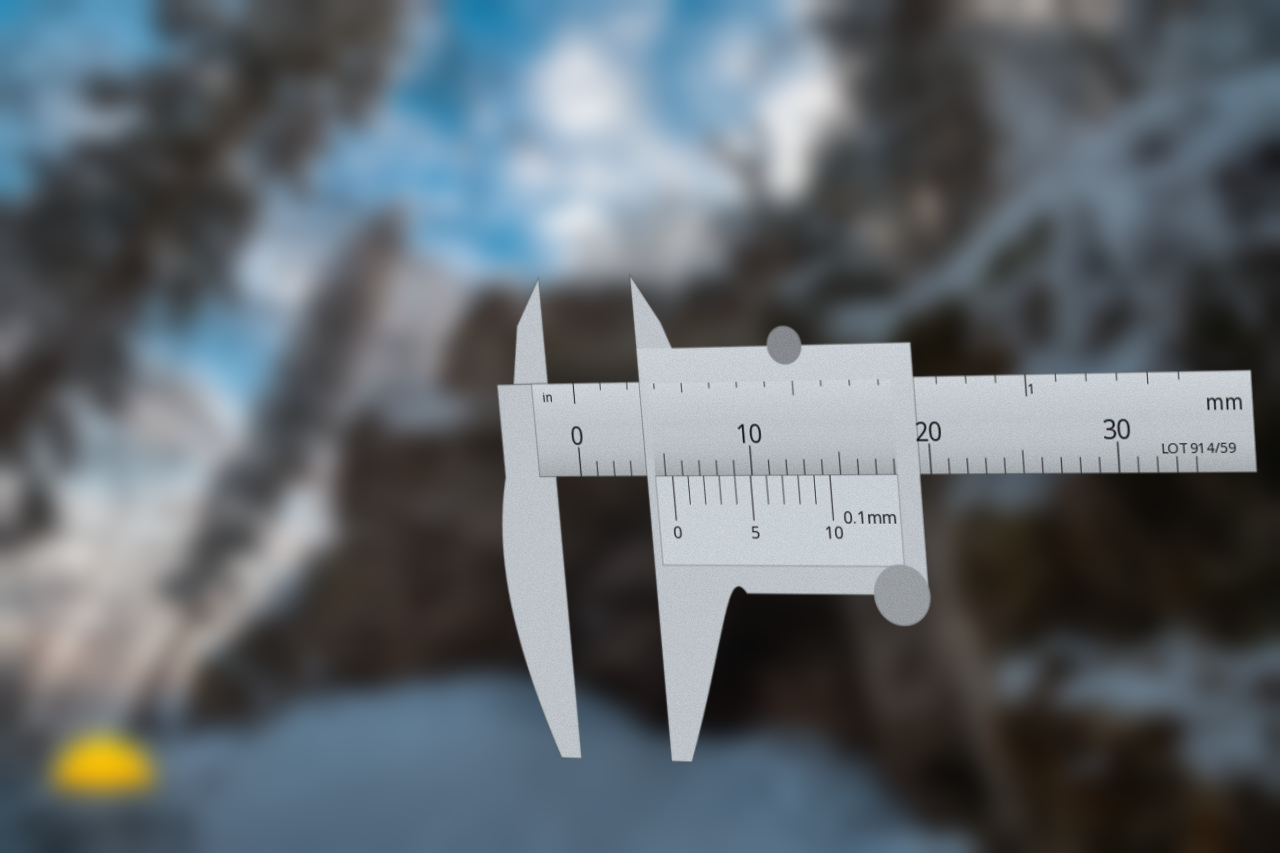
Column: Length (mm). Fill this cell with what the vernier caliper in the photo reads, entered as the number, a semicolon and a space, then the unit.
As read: 5.4; mm
